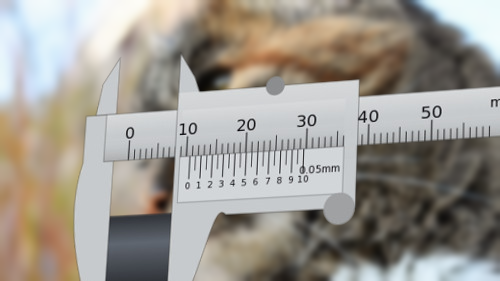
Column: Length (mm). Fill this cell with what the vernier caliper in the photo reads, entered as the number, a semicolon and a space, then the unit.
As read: 10.6; mm
